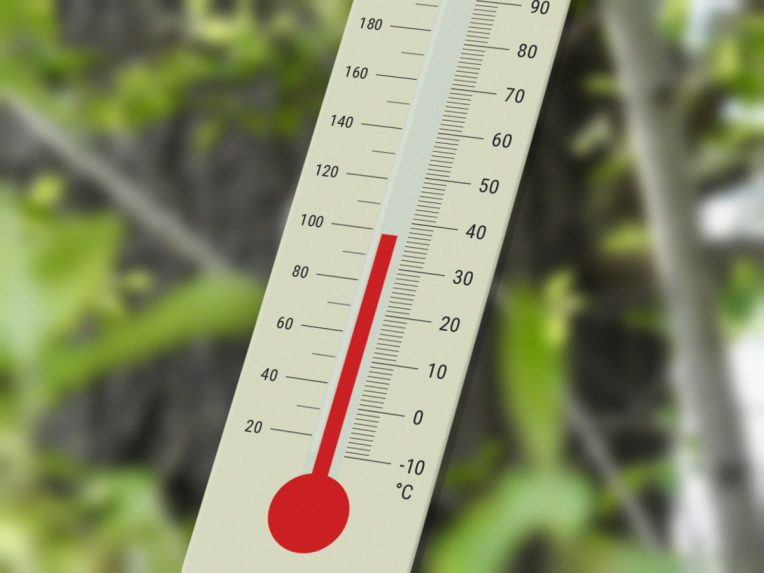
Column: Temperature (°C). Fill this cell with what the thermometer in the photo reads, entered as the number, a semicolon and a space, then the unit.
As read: 37; °C
